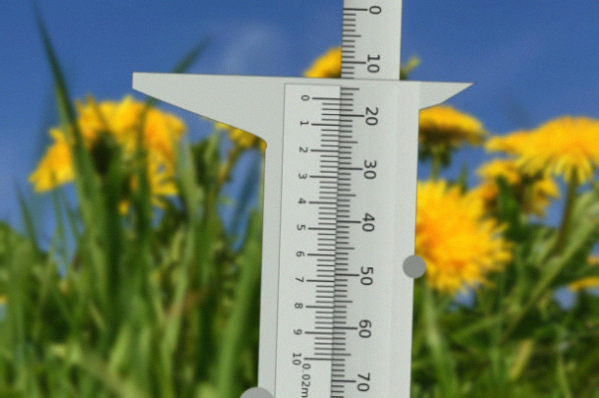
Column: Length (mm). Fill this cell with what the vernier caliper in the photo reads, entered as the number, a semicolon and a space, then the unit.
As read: 17.0; mm
